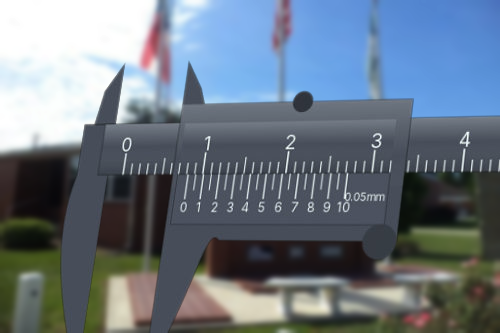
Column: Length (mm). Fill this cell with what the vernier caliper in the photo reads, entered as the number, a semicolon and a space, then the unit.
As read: 8.2; mm
